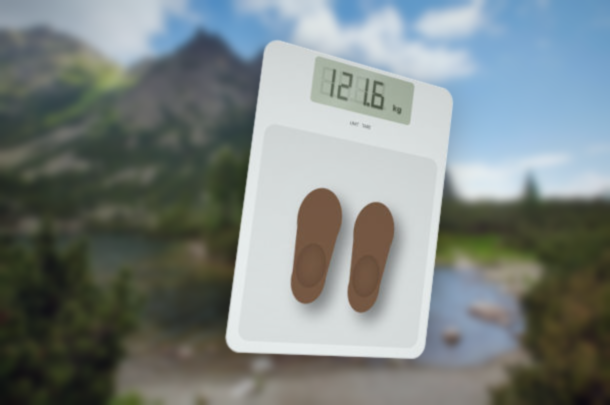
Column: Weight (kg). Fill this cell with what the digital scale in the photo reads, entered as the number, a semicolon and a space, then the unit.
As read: 121.6; kg
